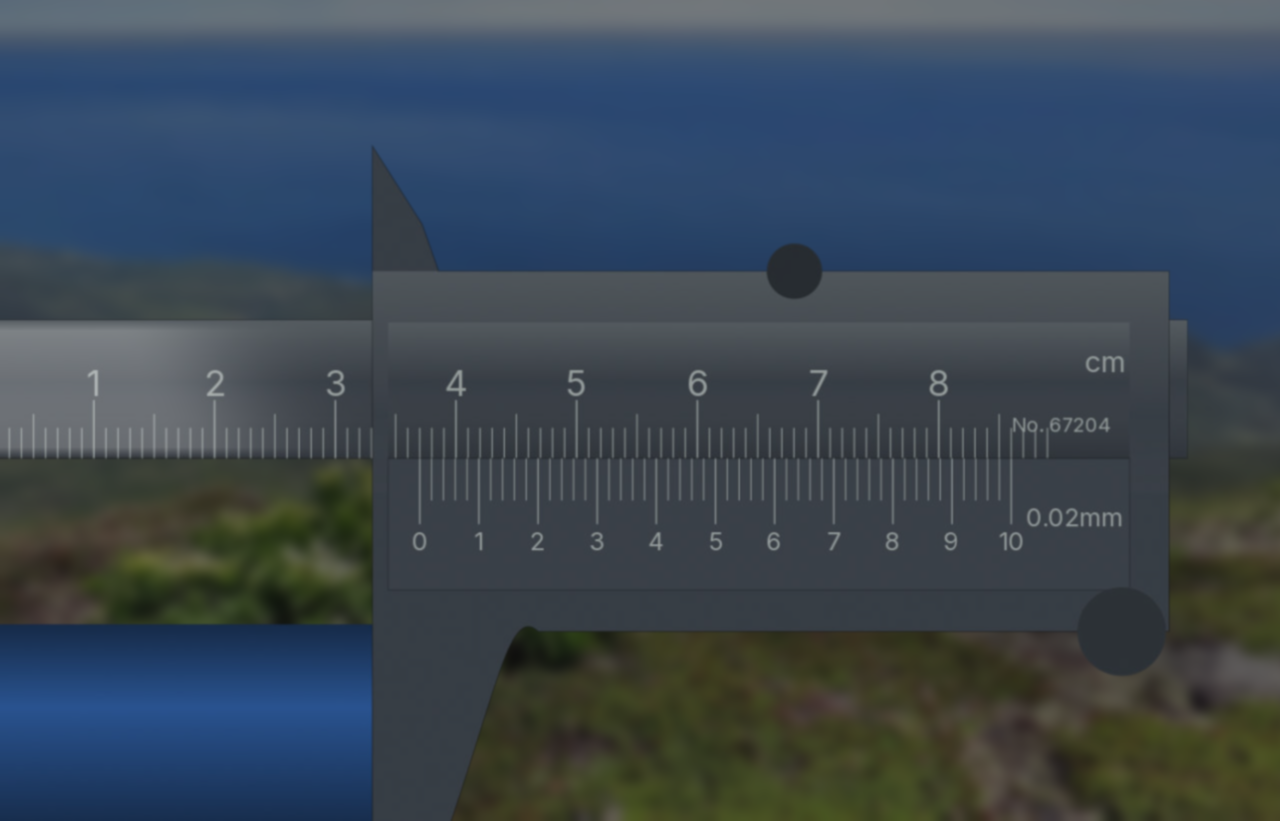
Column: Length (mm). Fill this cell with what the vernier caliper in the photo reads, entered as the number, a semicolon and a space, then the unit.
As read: 37.0; mm
